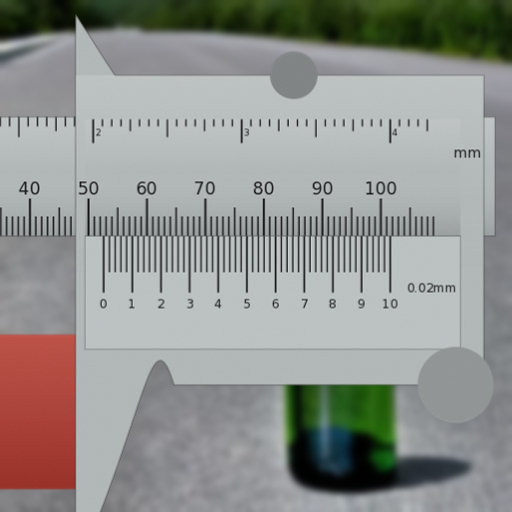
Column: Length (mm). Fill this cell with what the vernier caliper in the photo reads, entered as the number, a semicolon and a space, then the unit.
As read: 52.6; mm
